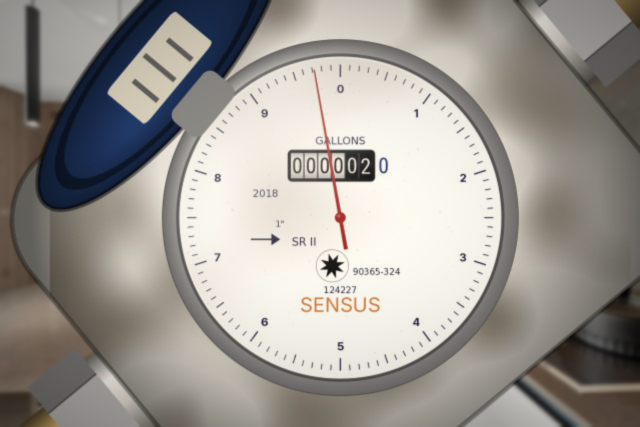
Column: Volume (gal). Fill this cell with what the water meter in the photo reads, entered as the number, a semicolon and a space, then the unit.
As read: 19.7; gal
